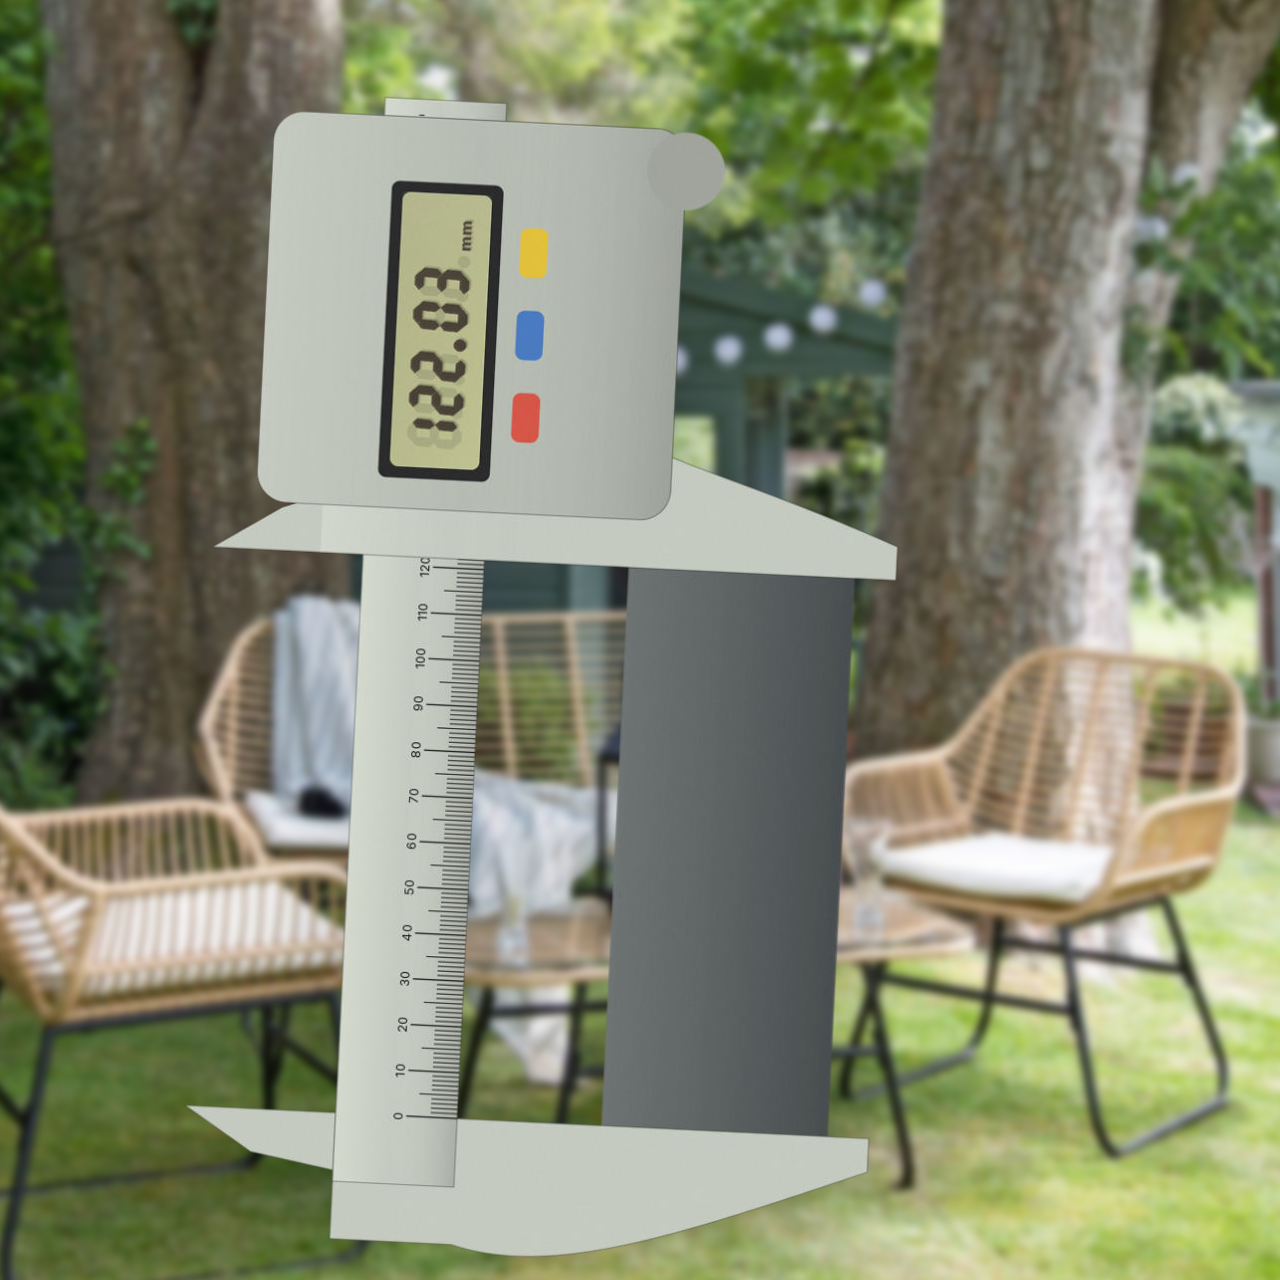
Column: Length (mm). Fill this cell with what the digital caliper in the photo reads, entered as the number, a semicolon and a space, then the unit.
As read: 122.03; mm
